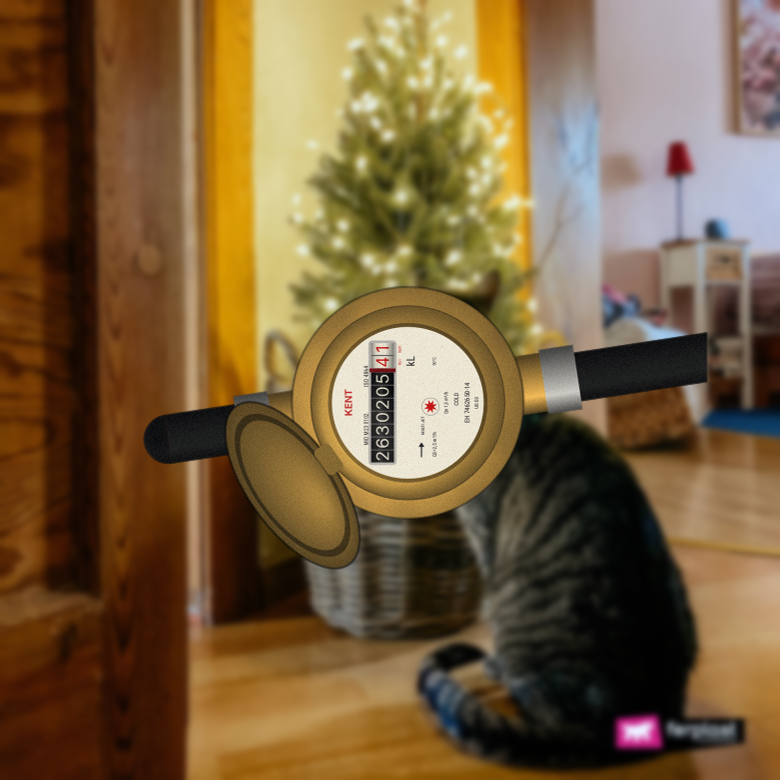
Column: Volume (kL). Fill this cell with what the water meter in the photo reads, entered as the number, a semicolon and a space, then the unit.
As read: 2630205.41; kL
